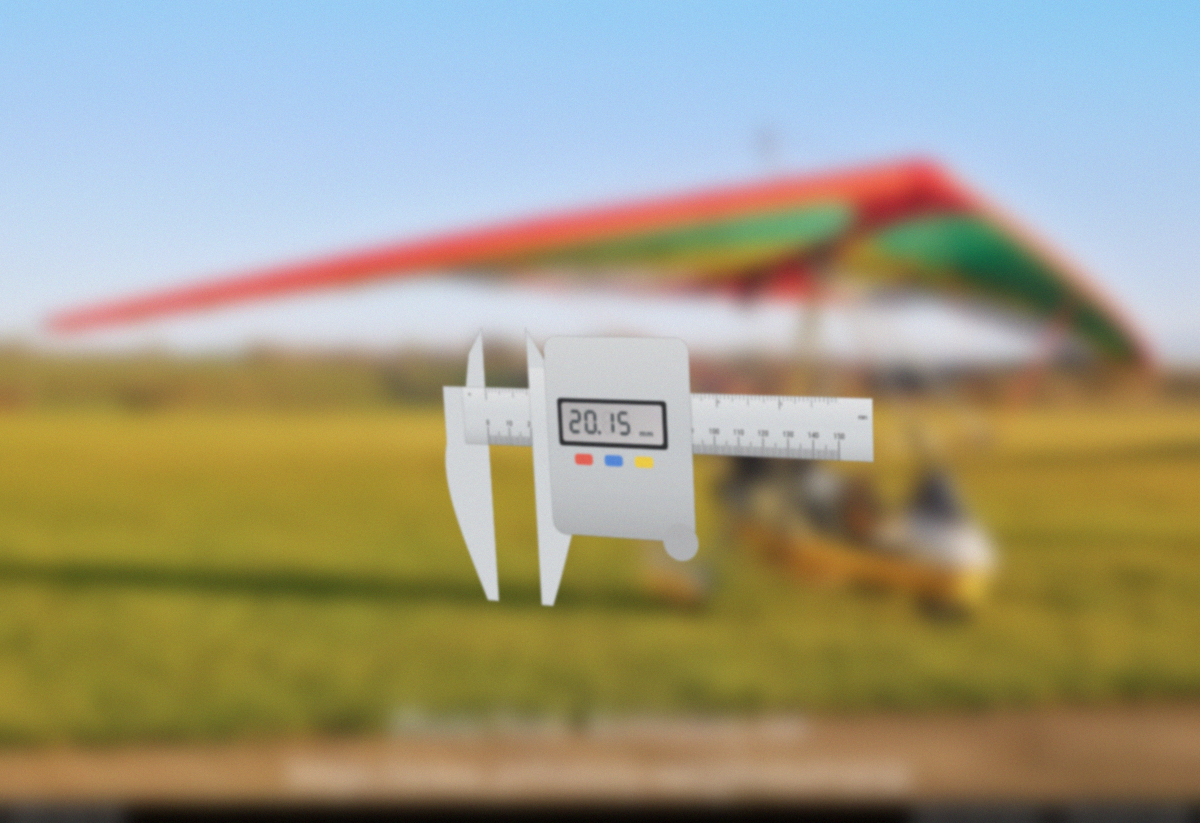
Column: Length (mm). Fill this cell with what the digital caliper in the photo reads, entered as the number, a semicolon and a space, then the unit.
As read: 20.15; mm
